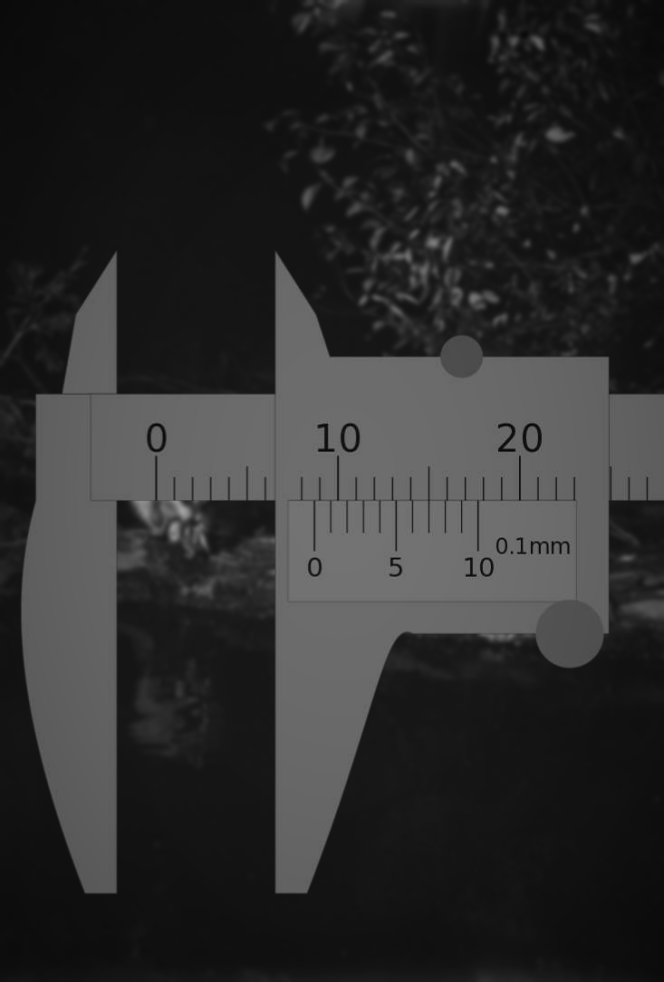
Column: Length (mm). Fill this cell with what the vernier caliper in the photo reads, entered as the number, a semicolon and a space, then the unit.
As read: 8.7; mm
